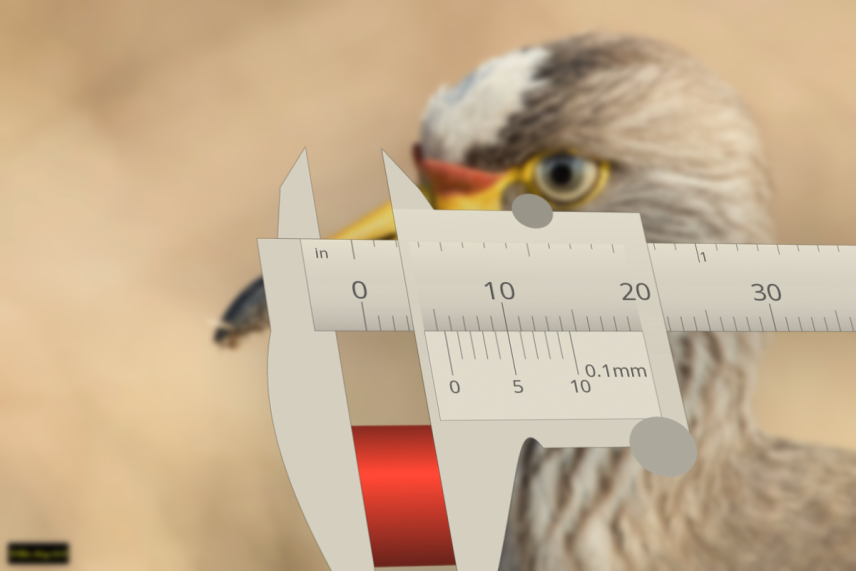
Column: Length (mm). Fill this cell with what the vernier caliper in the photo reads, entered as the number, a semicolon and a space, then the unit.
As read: 5.5; mm
